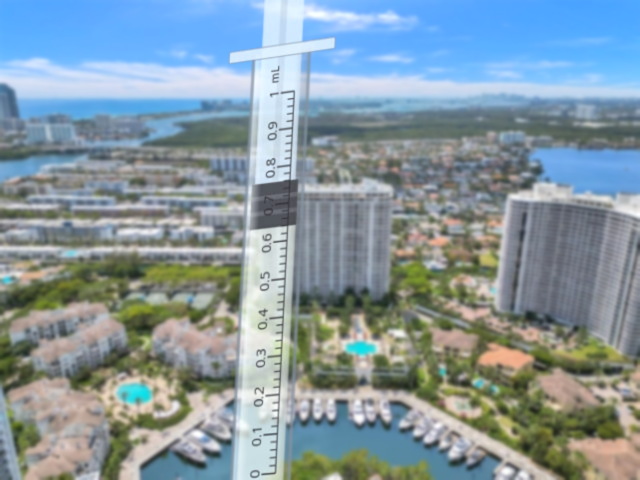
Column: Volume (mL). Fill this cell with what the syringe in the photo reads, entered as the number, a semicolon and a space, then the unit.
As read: 0.64; mL
